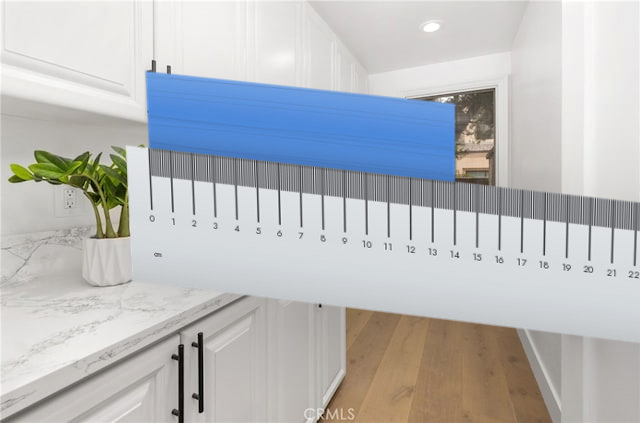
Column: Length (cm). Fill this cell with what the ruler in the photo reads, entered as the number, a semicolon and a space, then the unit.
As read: 14; cm
